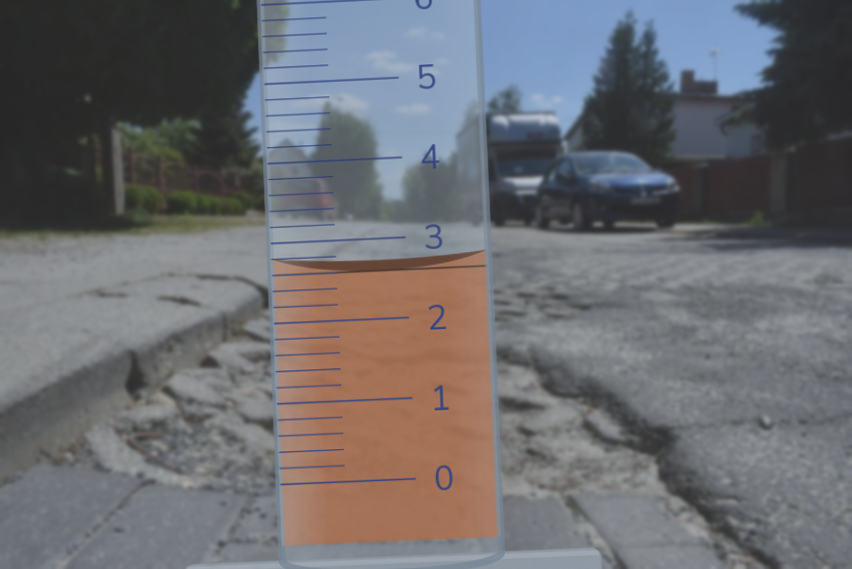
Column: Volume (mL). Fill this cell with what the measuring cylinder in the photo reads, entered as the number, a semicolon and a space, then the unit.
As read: 2.6; mL
